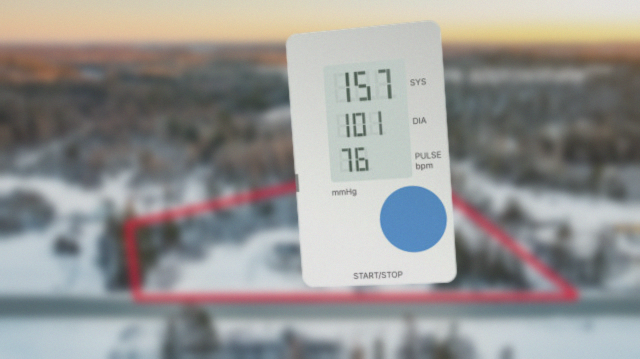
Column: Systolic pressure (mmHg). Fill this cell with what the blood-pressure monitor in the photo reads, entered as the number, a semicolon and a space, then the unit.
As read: 157; mmHg
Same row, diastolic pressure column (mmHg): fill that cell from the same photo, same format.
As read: 101; mmHg
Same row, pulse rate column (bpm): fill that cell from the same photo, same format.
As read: 76; bpm
